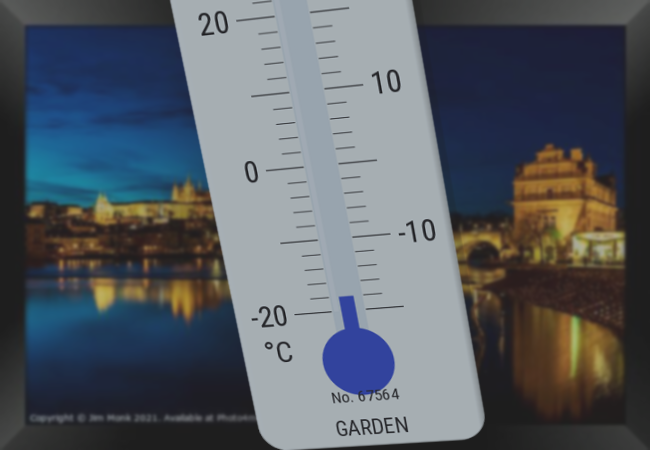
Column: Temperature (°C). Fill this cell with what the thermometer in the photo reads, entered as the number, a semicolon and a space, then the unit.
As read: -18; °C
